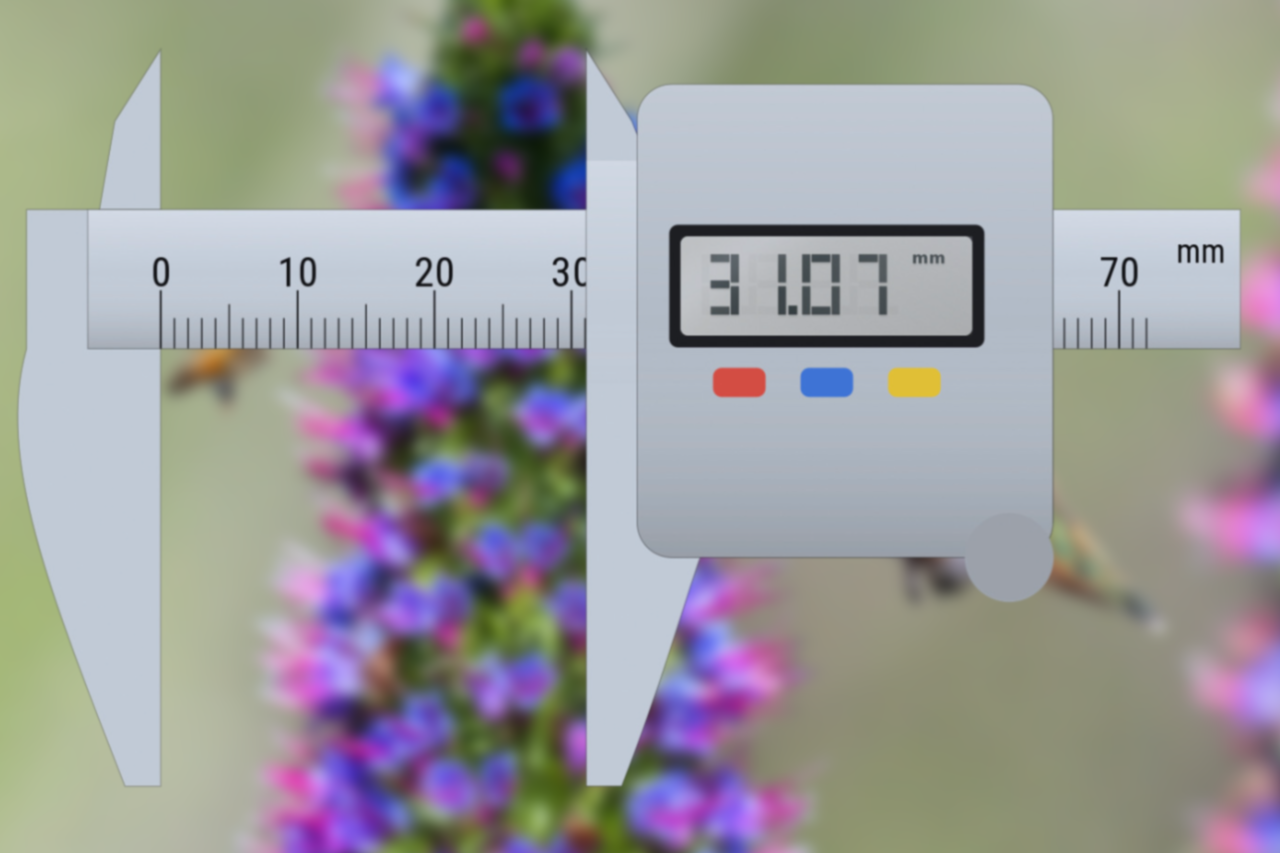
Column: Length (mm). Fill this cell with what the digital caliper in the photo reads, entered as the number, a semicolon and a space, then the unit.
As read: 31.07; mm
